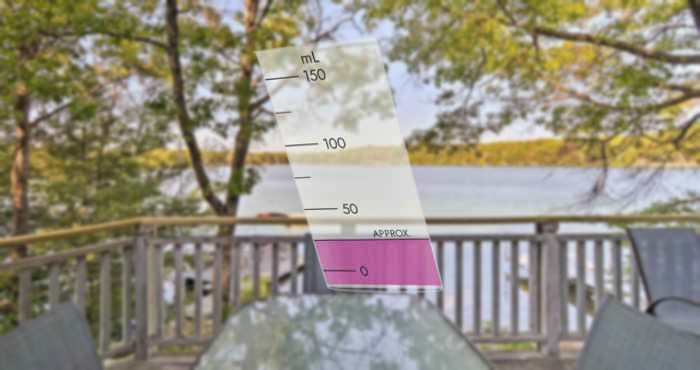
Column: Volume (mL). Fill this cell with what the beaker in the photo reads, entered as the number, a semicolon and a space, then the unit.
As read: 25; mL
